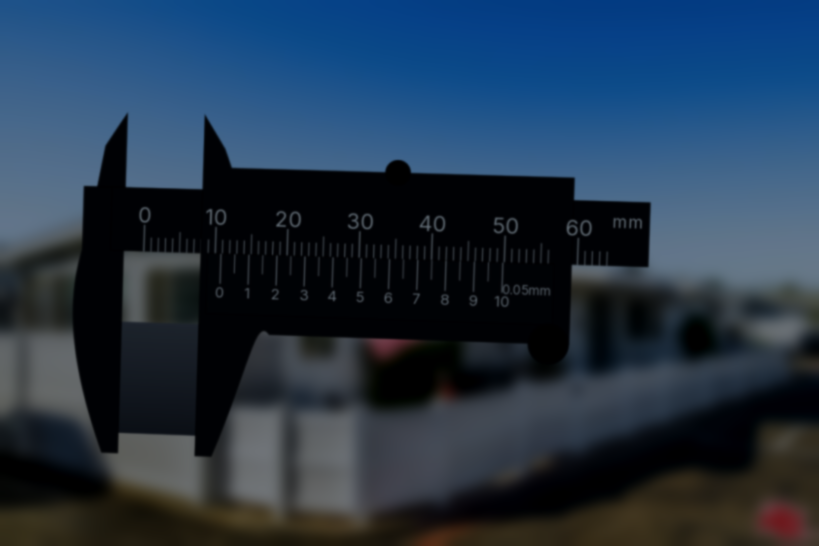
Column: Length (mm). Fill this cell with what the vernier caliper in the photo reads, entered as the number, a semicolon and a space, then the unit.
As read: 10.8; mm
